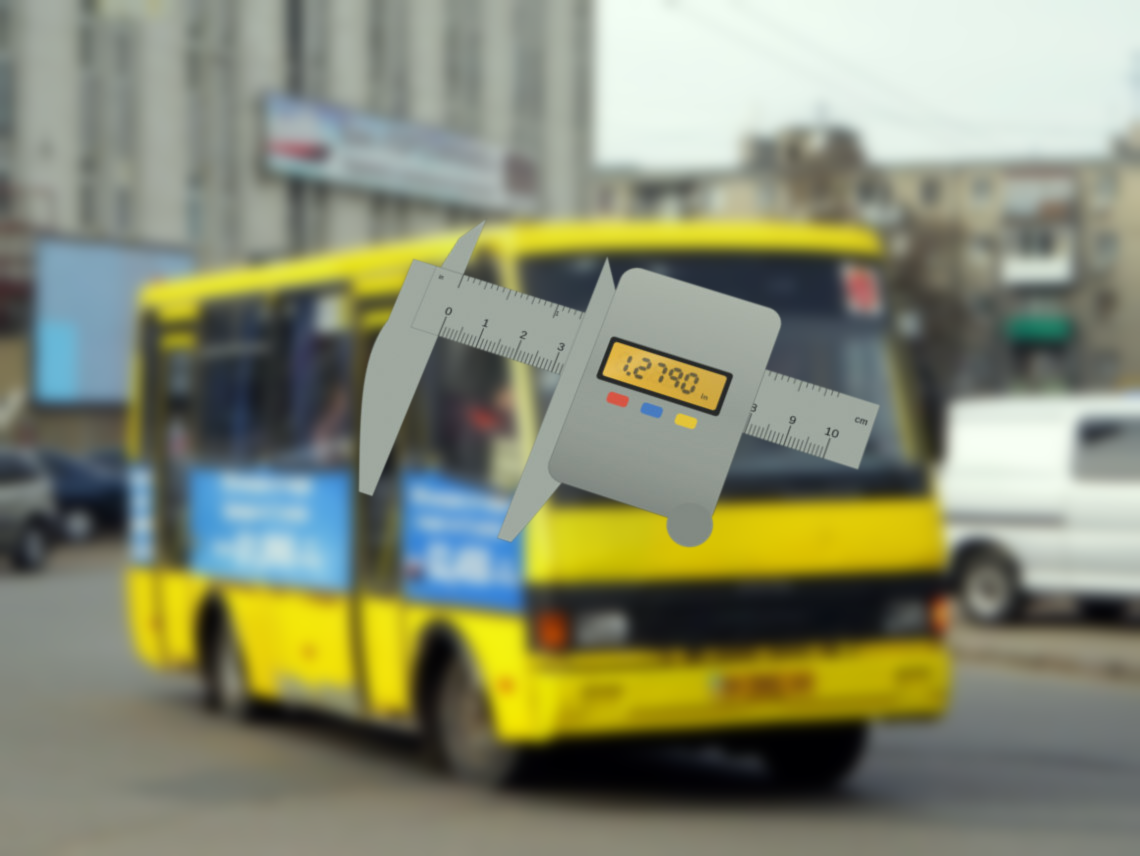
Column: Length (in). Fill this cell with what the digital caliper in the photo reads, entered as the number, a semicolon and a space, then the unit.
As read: 1.2790; in
